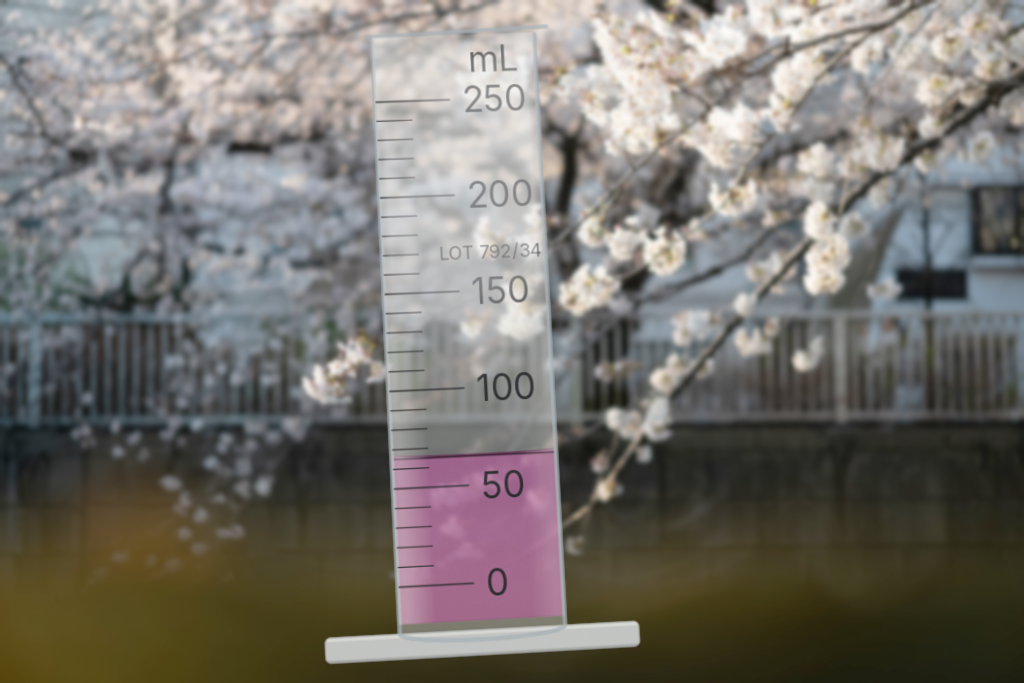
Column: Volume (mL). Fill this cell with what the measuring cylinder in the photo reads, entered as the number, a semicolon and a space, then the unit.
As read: 65; mL
